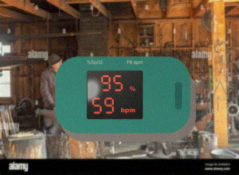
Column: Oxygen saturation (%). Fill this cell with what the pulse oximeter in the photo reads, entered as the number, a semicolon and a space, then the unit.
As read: 95; %
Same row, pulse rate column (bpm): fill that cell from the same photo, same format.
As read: 59; bpm
